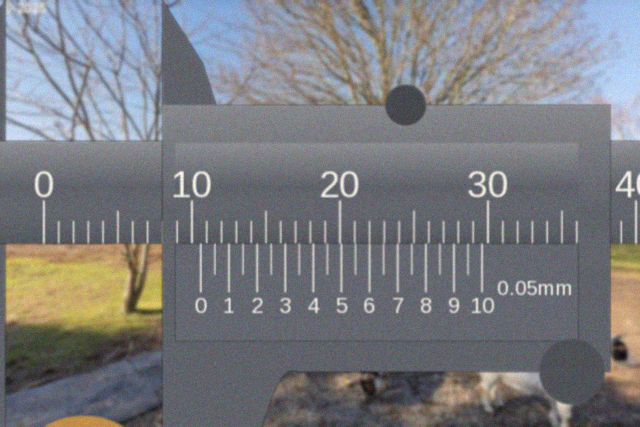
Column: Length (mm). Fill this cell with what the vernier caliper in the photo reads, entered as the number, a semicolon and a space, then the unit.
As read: 10.6; mm
